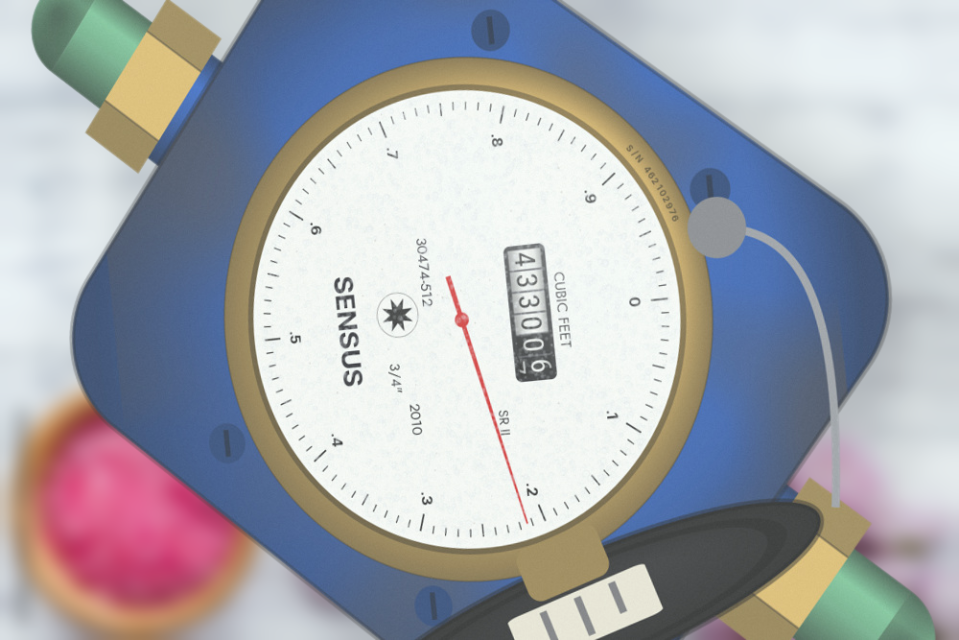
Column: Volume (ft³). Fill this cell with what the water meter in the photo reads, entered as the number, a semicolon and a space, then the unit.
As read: 433006.21; ft³
